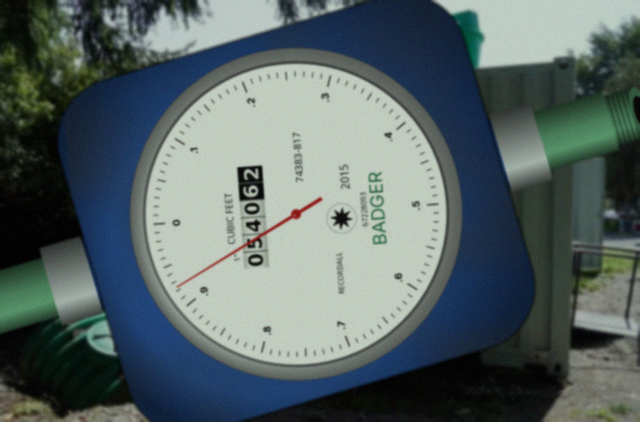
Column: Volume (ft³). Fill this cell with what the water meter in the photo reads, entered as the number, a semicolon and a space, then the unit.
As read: 54061.92; ft³
